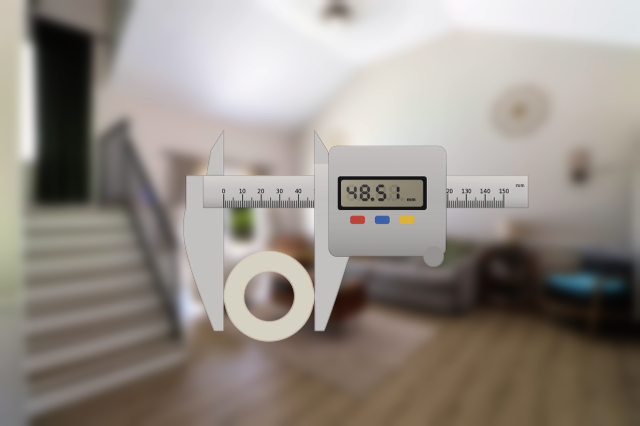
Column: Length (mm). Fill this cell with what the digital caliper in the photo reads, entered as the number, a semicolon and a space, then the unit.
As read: 48.51; mm
